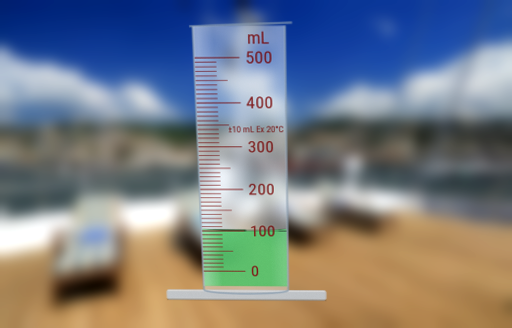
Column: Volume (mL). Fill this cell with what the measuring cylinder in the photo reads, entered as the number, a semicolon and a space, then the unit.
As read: 100; mL
